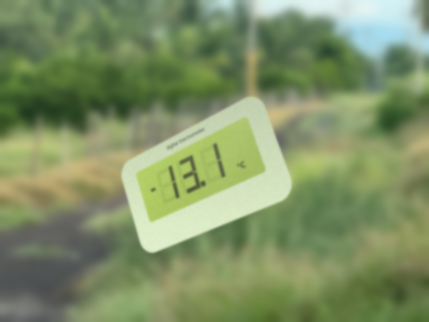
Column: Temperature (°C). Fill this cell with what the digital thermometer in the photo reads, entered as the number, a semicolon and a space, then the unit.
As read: -13.1; °C
